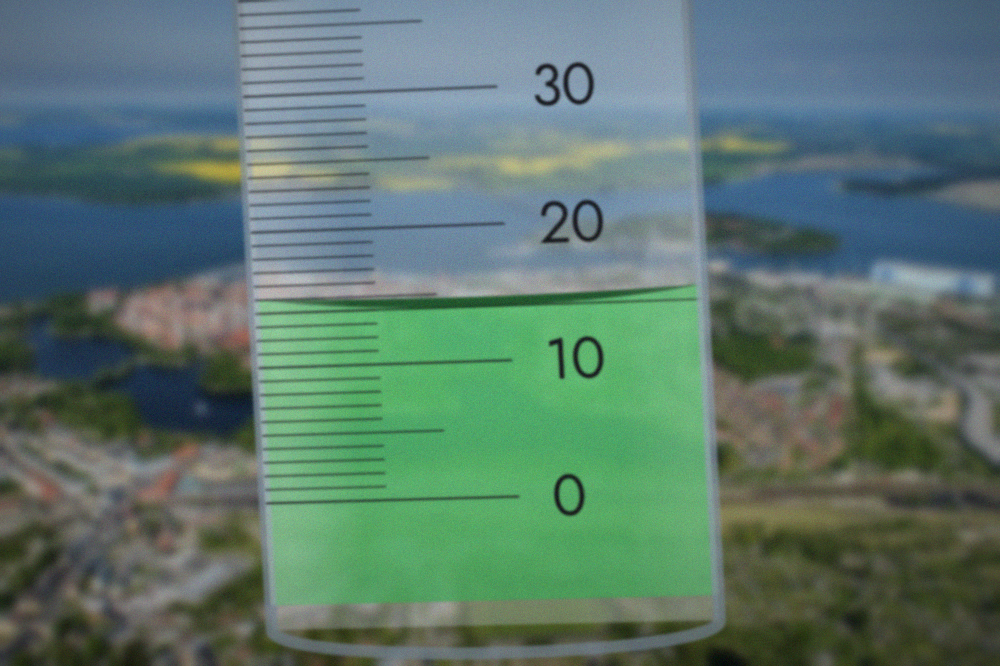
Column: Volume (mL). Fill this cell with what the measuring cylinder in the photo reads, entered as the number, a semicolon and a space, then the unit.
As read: 14; mL
